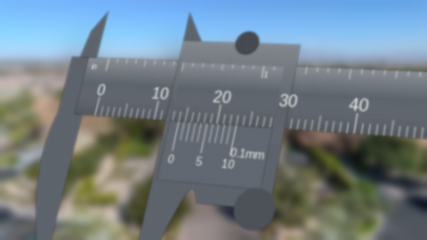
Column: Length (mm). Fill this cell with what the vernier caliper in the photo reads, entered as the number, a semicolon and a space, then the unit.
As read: 14.0; mm
